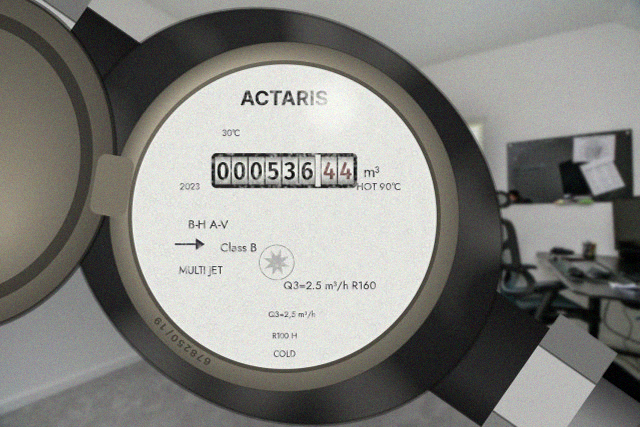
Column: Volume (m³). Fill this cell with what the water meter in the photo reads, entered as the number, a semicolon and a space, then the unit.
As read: 536.44; m³
